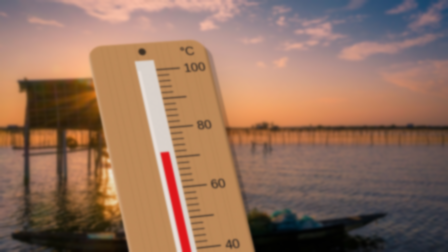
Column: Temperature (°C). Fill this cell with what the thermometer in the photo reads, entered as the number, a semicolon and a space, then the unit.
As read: 72; °C
